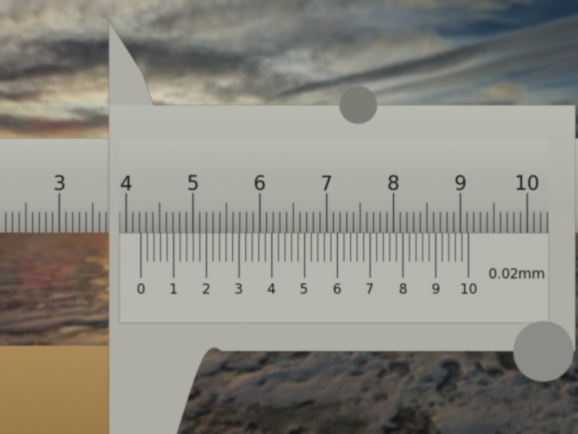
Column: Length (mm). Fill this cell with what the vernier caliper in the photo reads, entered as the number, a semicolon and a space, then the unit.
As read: 42.2; mm
